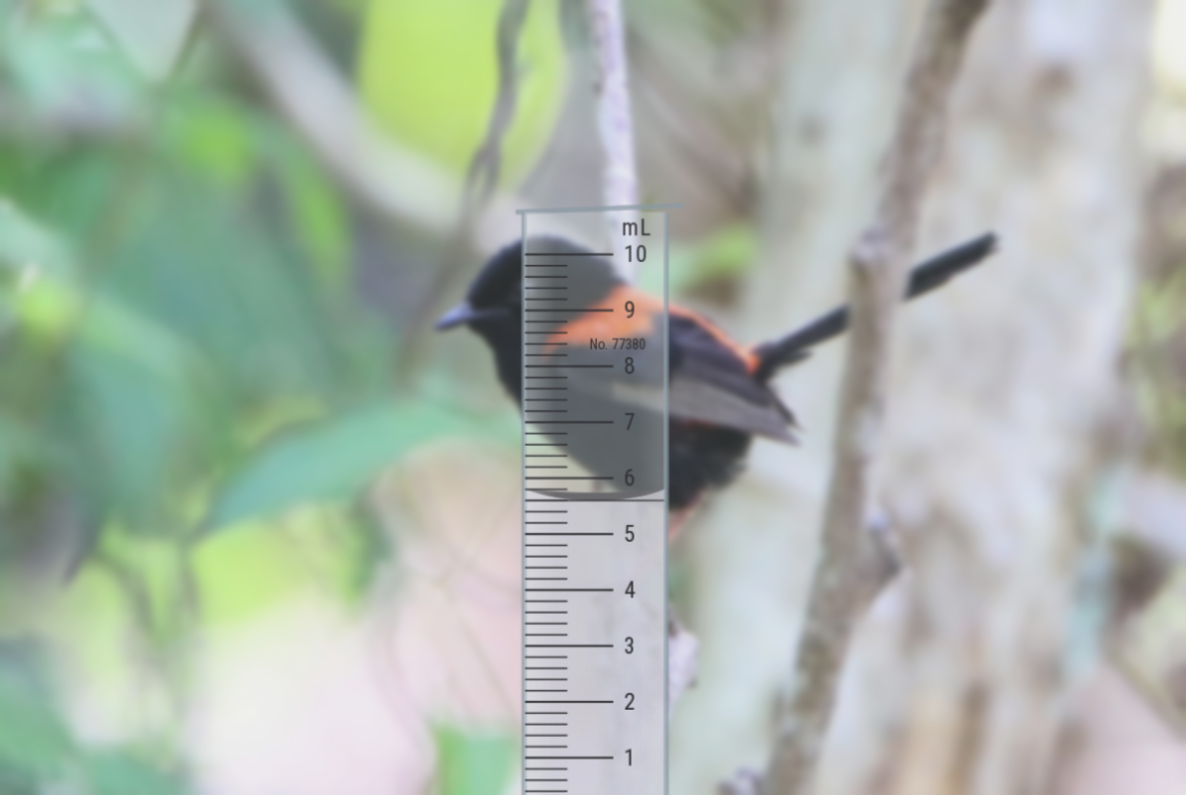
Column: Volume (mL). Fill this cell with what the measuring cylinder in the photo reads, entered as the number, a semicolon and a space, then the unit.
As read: 5.6; mL
